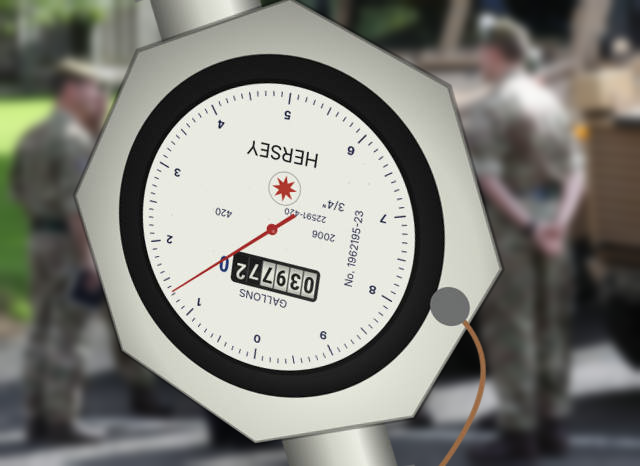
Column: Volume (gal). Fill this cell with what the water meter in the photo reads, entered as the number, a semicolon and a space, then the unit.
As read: 397721.3; gal
